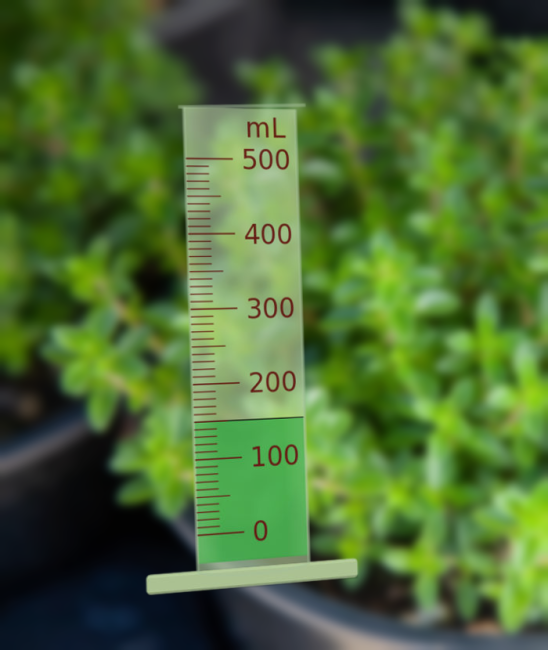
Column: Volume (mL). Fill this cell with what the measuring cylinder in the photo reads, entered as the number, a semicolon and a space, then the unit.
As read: 150; mL
